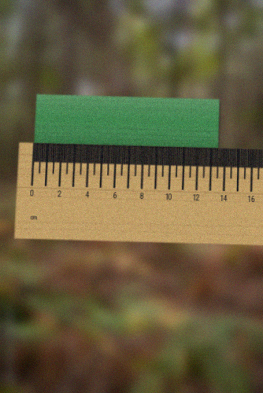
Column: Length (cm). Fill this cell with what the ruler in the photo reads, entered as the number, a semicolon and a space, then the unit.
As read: 13.5; cm
